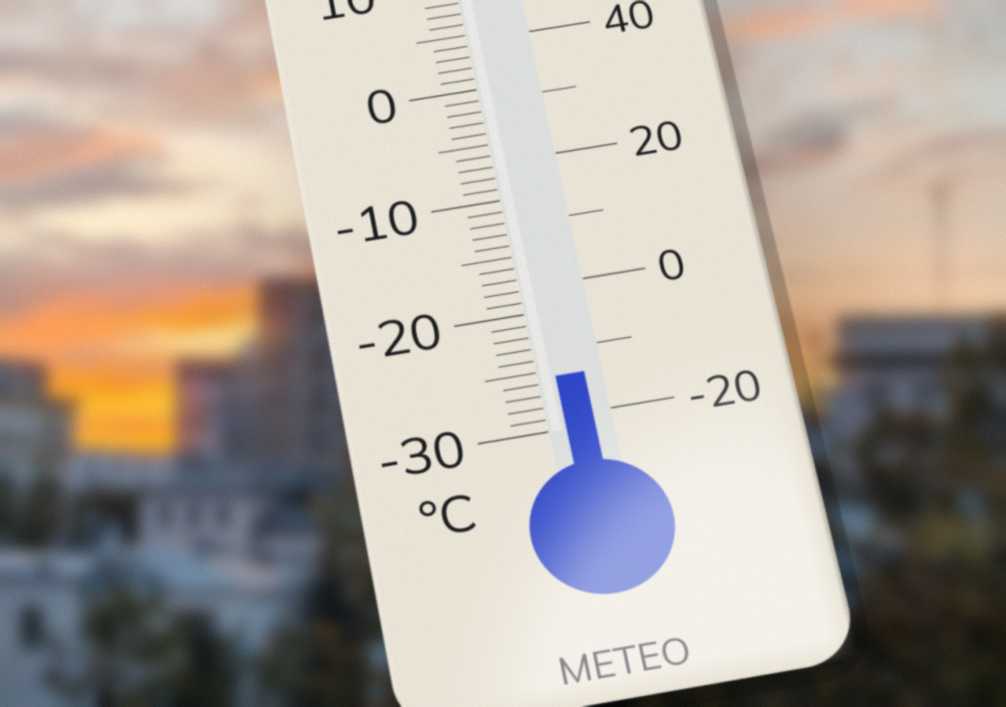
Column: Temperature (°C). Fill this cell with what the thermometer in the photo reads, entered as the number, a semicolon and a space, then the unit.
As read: -25.5; °C
